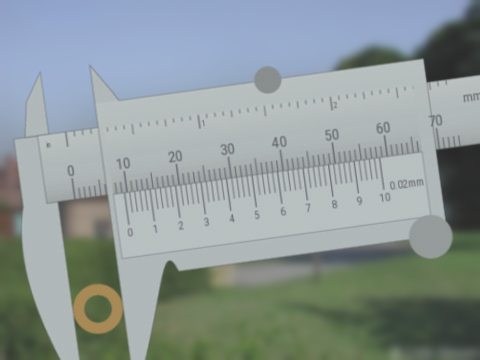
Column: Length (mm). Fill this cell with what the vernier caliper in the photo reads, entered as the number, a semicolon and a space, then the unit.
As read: 9.5; mm
